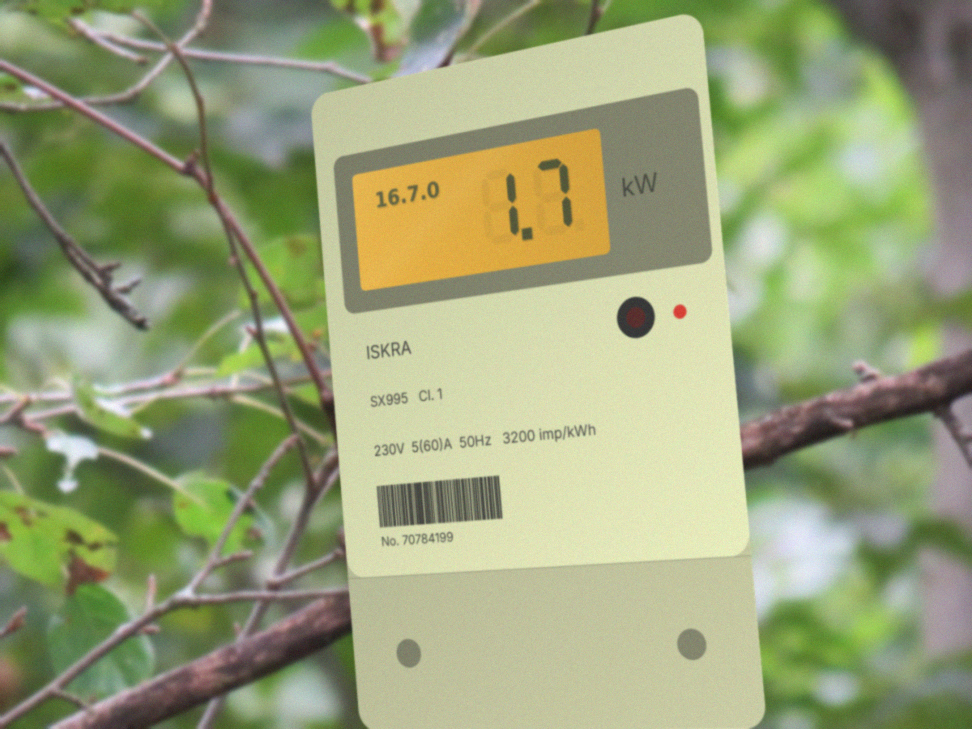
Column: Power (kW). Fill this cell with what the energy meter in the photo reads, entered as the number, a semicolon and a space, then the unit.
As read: 1.7; kW
